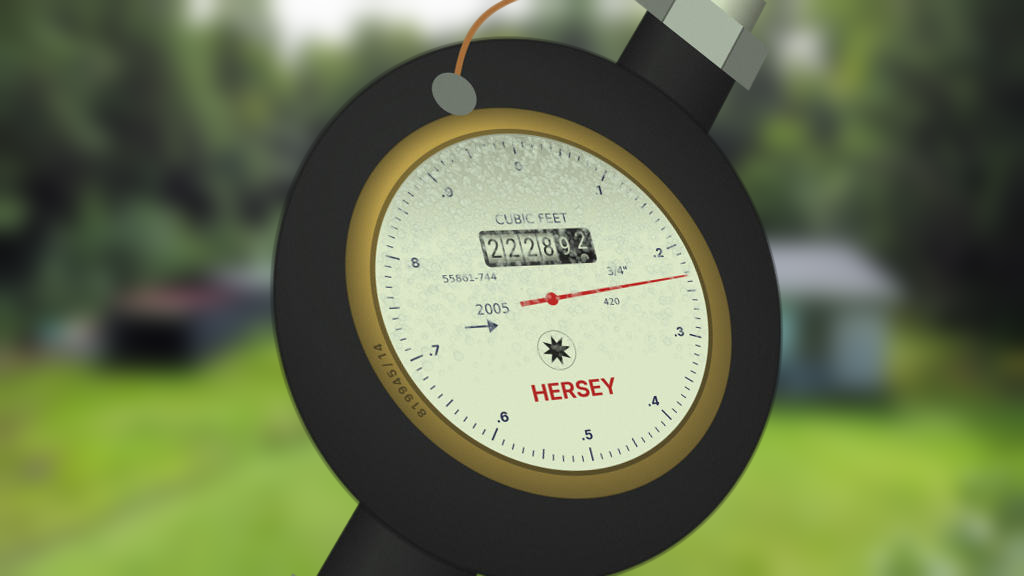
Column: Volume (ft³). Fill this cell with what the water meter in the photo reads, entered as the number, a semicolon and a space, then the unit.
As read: 222892.23; ft³
